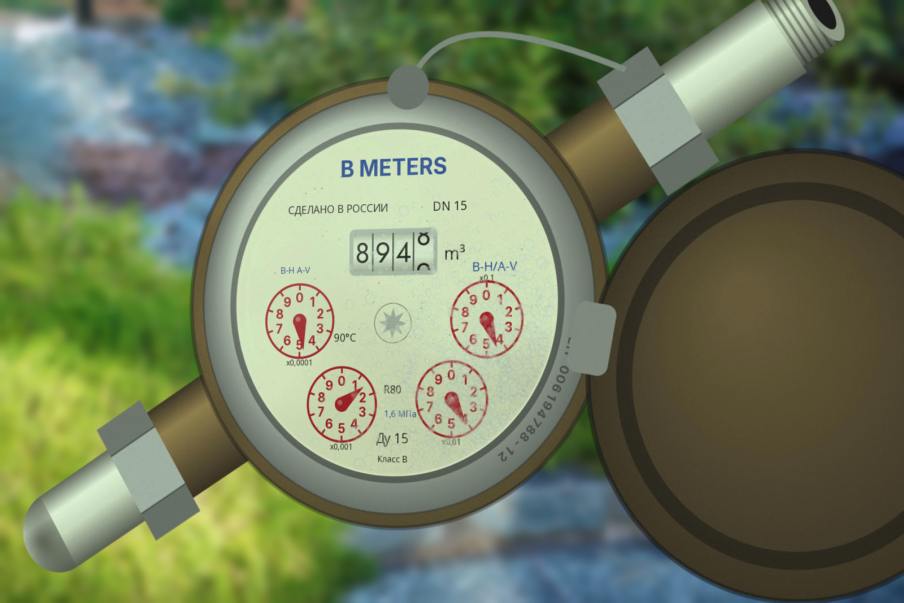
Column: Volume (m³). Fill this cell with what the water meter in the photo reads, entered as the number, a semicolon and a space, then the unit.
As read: 8948.4414; m³
